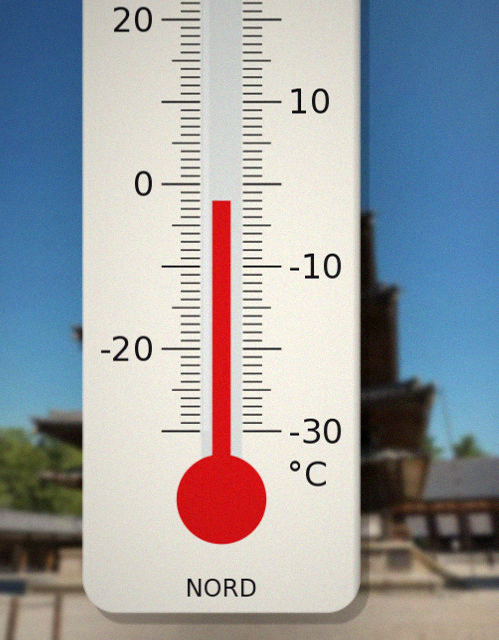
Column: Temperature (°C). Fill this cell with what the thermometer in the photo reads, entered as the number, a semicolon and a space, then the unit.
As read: -2; °C
